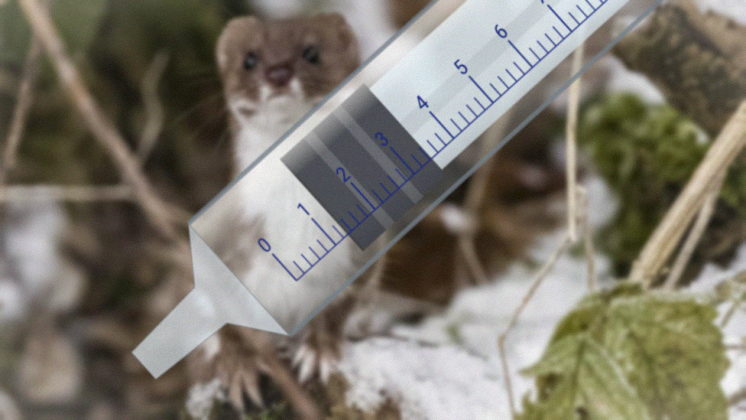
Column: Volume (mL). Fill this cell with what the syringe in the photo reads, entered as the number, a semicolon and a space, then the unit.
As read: 1.3; mL
